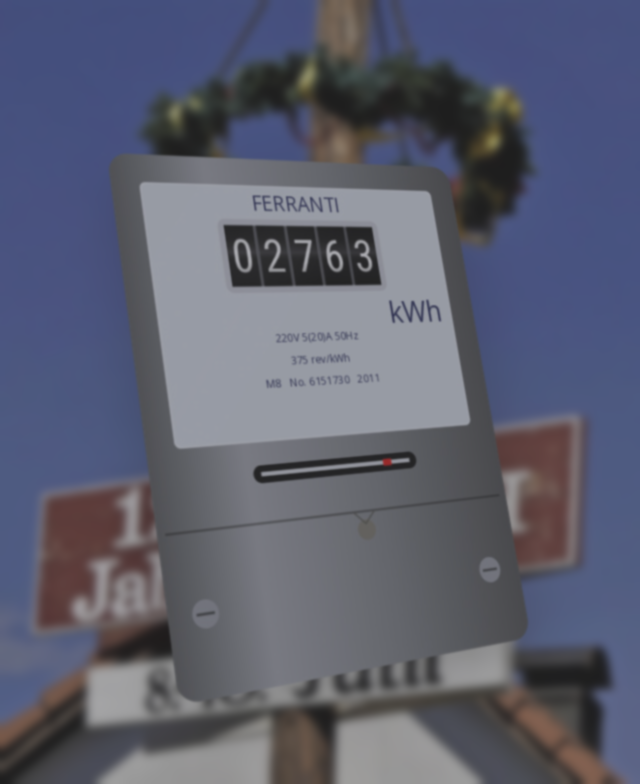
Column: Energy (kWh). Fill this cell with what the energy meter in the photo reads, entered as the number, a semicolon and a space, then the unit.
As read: 2763; kWh
